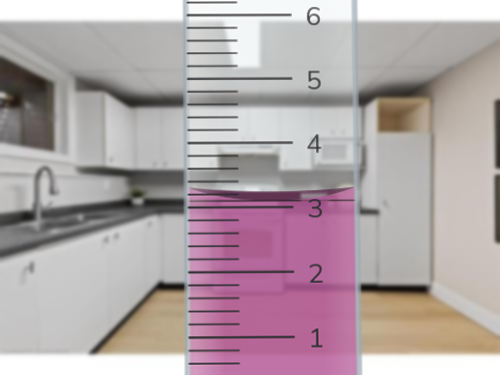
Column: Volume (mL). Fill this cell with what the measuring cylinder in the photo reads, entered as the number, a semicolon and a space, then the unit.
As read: 3.1; mL
